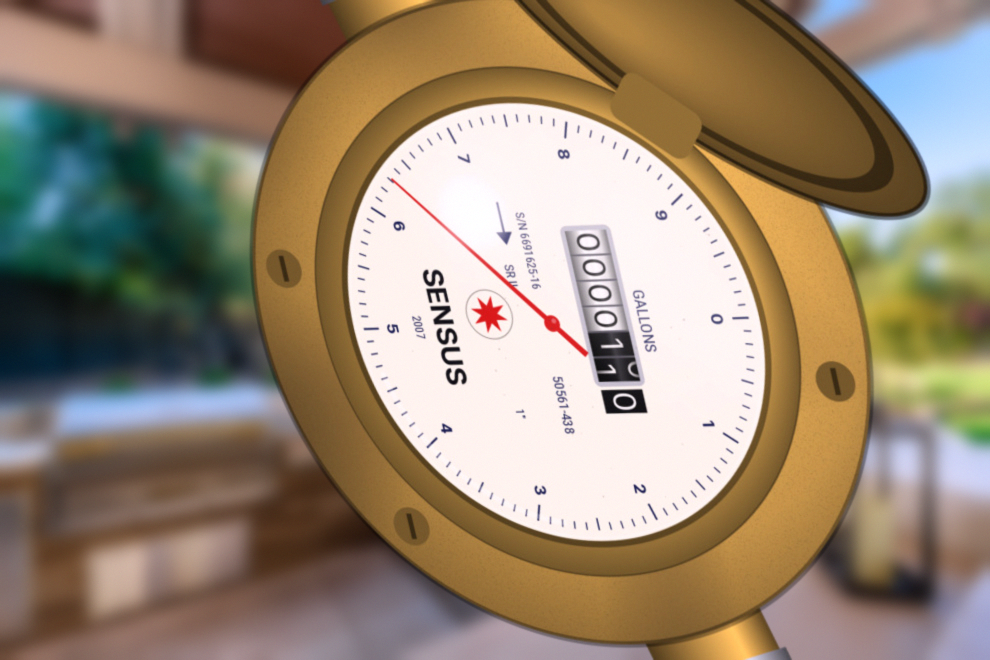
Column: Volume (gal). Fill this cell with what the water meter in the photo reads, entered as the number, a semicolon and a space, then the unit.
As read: 106.3; gal
